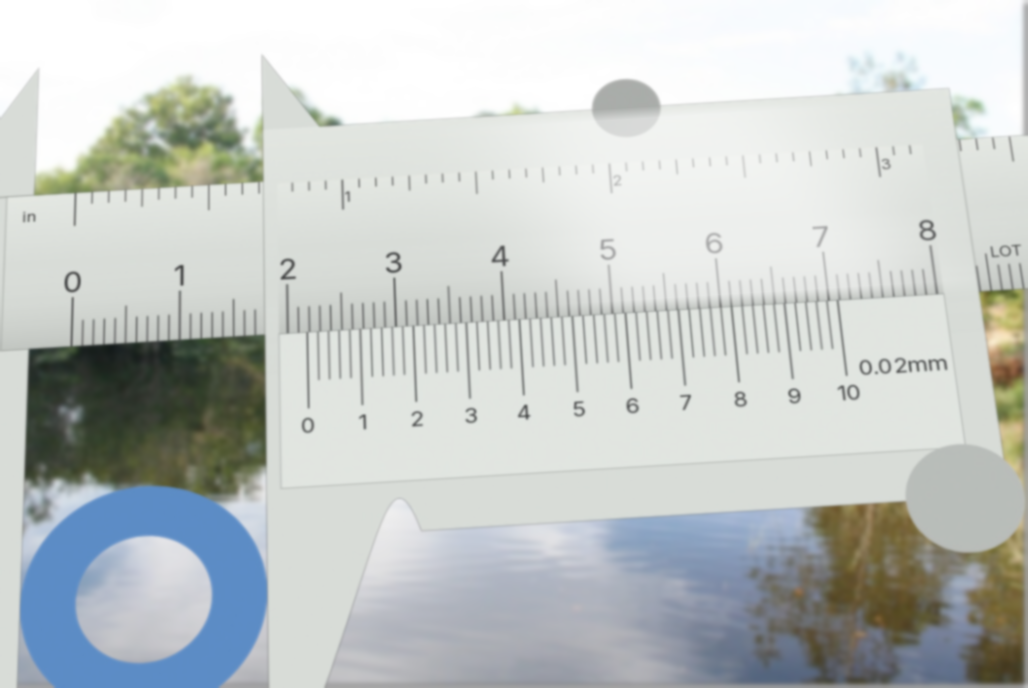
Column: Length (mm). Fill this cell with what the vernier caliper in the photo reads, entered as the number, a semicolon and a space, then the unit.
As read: 21.8; mm
